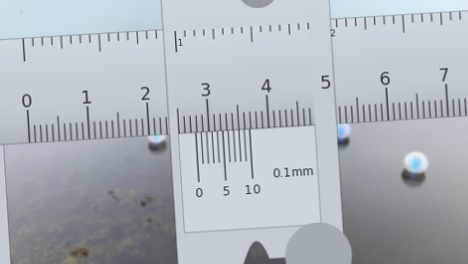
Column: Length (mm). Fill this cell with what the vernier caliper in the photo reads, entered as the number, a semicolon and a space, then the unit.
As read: 27.8; mm
